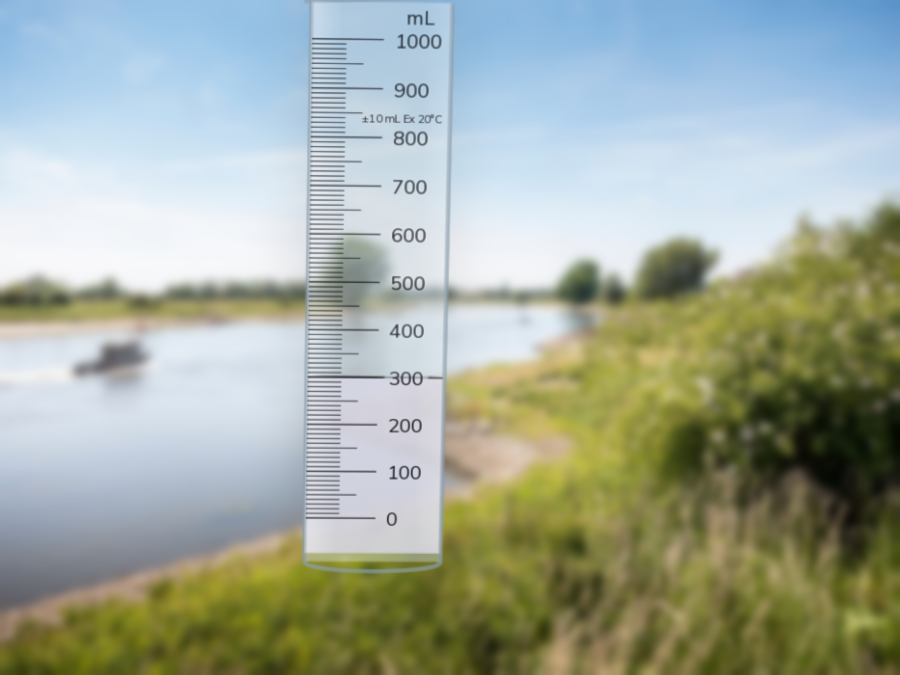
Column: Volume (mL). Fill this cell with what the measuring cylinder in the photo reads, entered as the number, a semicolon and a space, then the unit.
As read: 300; mL
